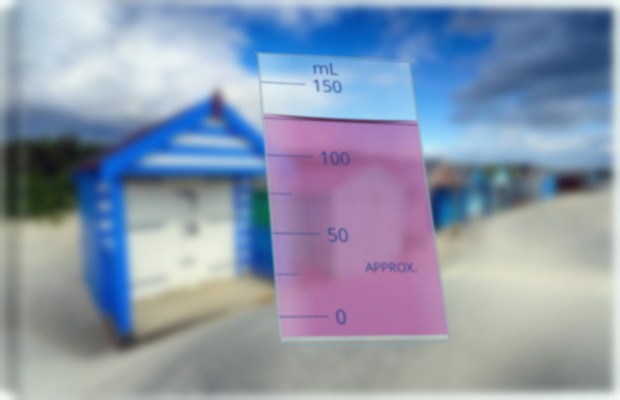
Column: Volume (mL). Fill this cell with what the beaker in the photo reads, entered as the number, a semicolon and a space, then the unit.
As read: 125; mL
